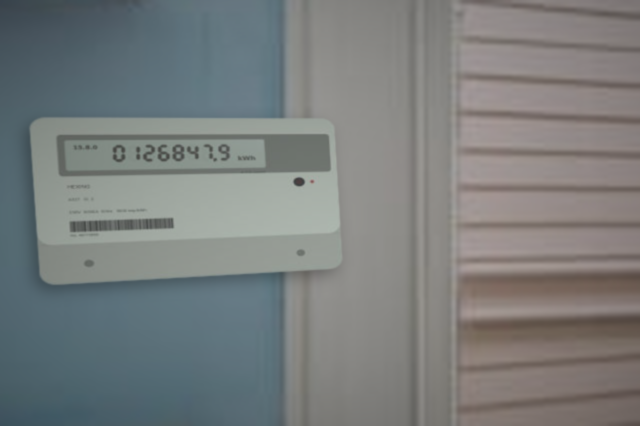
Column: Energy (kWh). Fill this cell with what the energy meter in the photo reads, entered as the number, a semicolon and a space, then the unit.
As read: 126847.9; kWh
